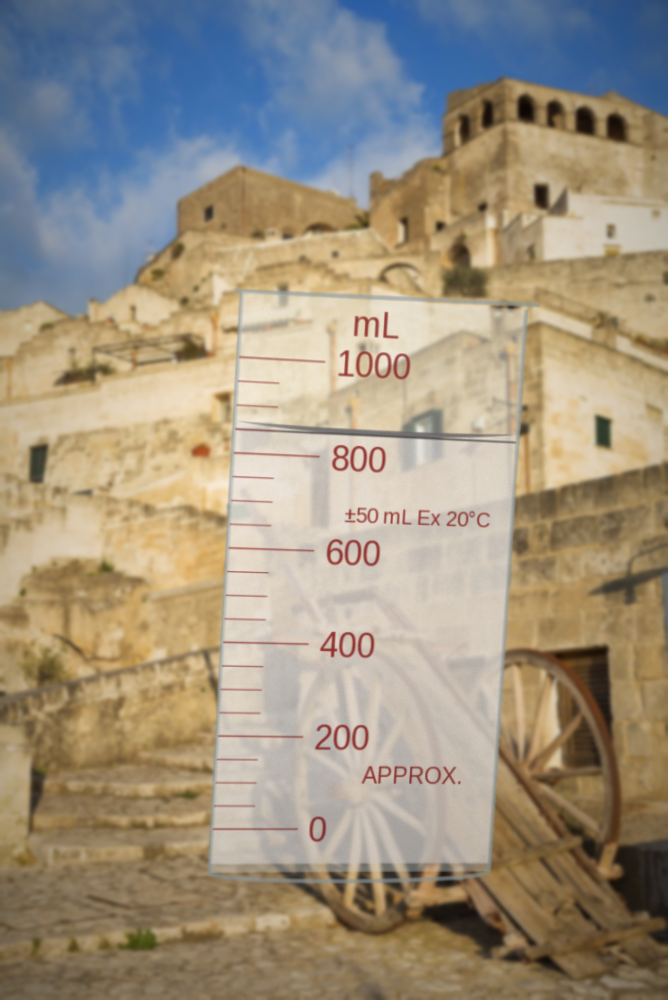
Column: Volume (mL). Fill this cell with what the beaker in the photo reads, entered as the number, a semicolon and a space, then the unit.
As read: 850; mL
